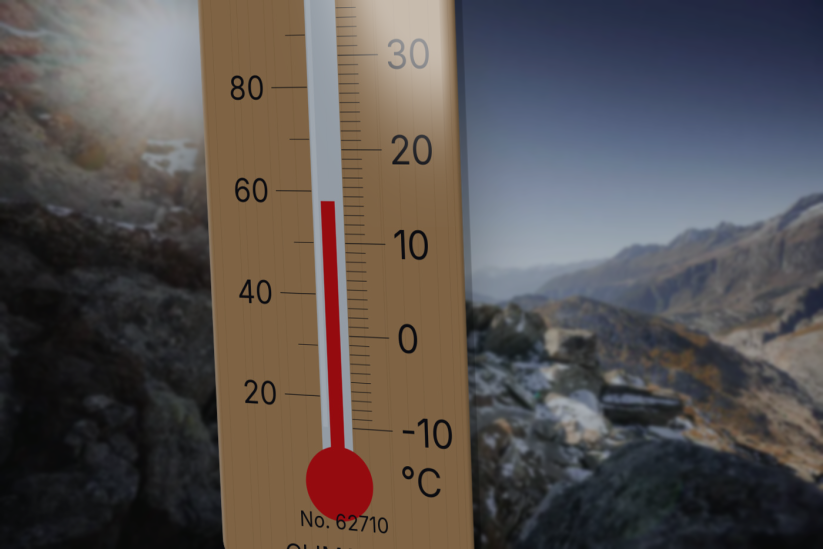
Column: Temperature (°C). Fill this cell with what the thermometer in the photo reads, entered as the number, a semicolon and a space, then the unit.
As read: 14.5; °C
